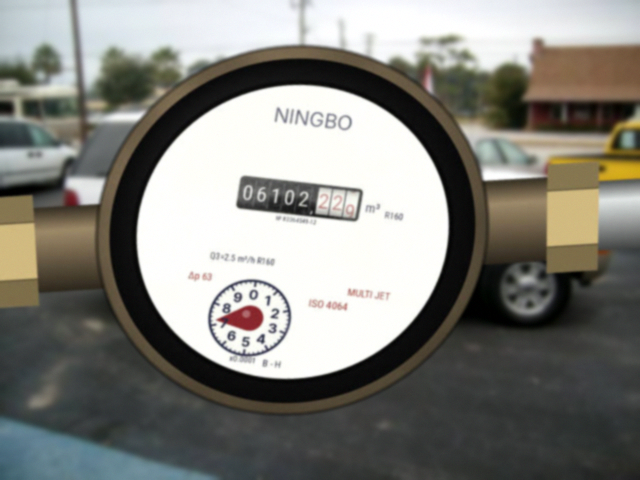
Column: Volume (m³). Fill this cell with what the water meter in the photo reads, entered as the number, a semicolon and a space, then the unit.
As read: 6102.2287; m³
